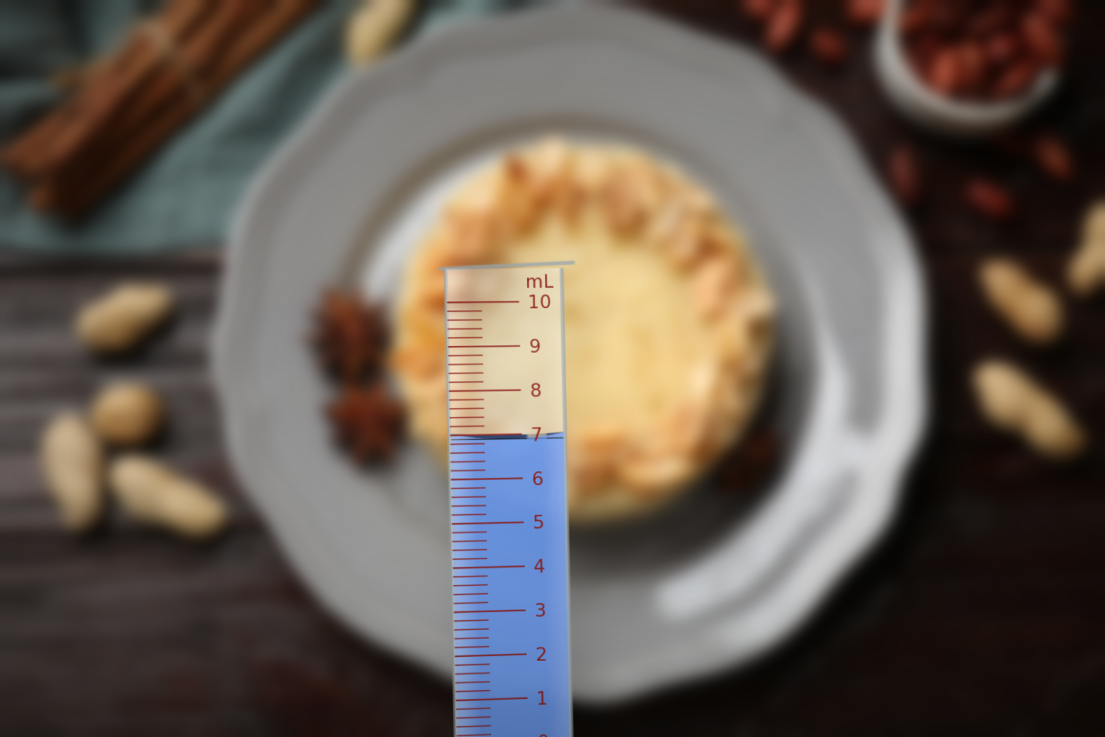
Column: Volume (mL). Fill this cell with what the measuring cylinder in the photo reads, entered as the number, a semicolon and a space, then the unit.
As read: 6.9; mL
